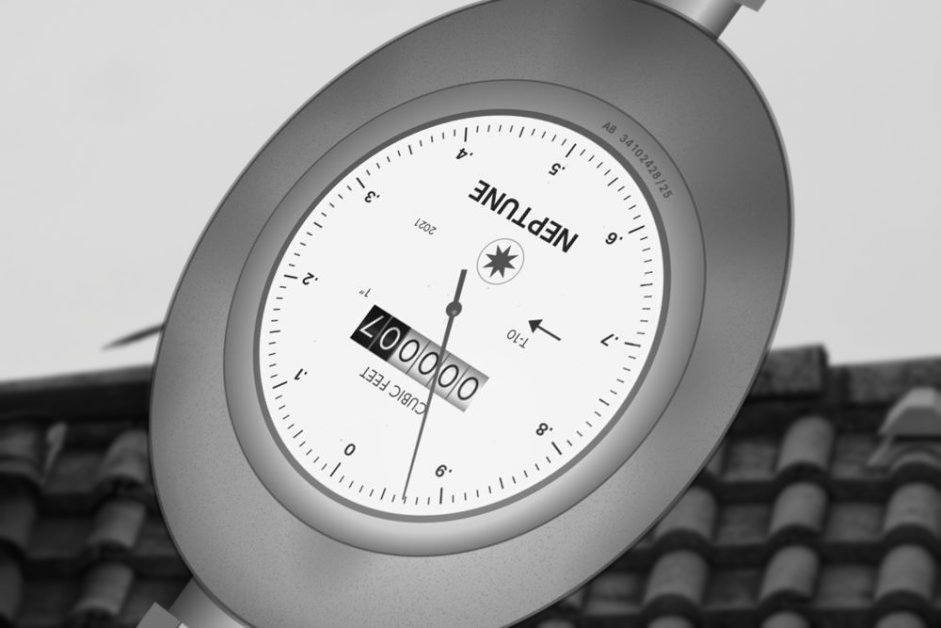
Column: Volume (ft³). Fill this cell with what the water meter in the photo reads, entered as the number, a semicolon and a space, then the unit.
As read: 6.93; ft³
